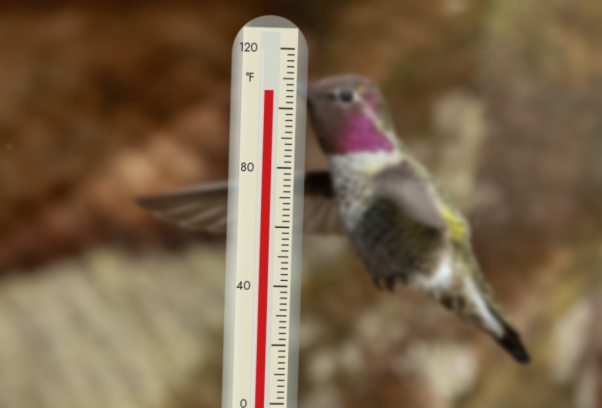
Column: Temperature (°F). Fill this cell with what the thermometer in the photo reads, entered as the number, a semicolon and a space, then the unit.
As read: 106; °F
